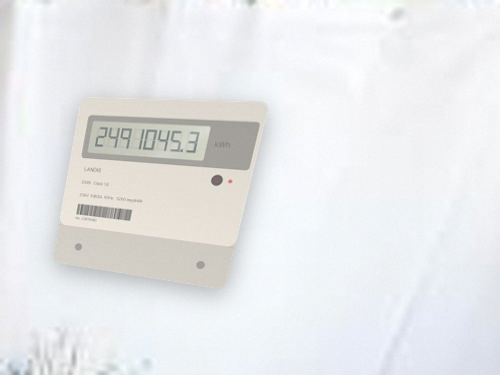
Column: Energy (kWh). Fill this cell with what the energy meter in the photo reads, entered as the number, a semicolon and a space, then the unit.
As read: 2491045.3; kWh
